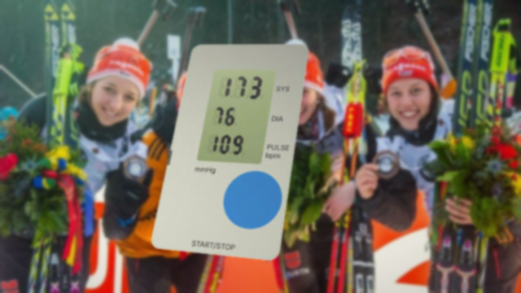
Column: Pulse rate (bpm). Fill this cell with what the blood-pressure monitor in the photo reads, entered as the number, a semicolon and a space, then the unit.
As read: 109; bpm
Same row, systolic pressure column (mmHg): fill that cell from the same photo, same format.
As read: 173; mmHg
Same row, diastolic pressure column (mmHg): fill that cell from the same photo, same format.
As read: 76; mmHg
